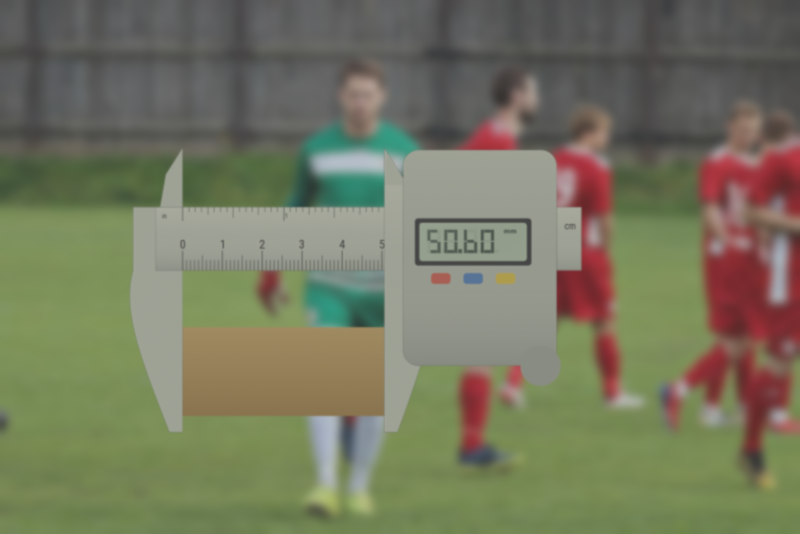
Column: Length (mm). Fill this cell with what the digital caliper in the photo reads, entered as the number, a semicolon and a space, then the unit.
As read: 50.60; mm
